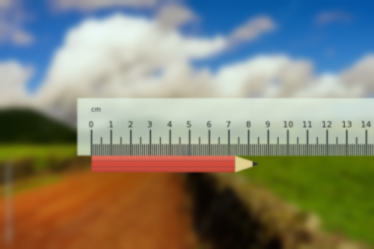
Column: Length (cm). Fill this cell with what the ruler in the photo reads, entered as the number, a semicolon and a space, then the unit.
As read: 8.5; cm
